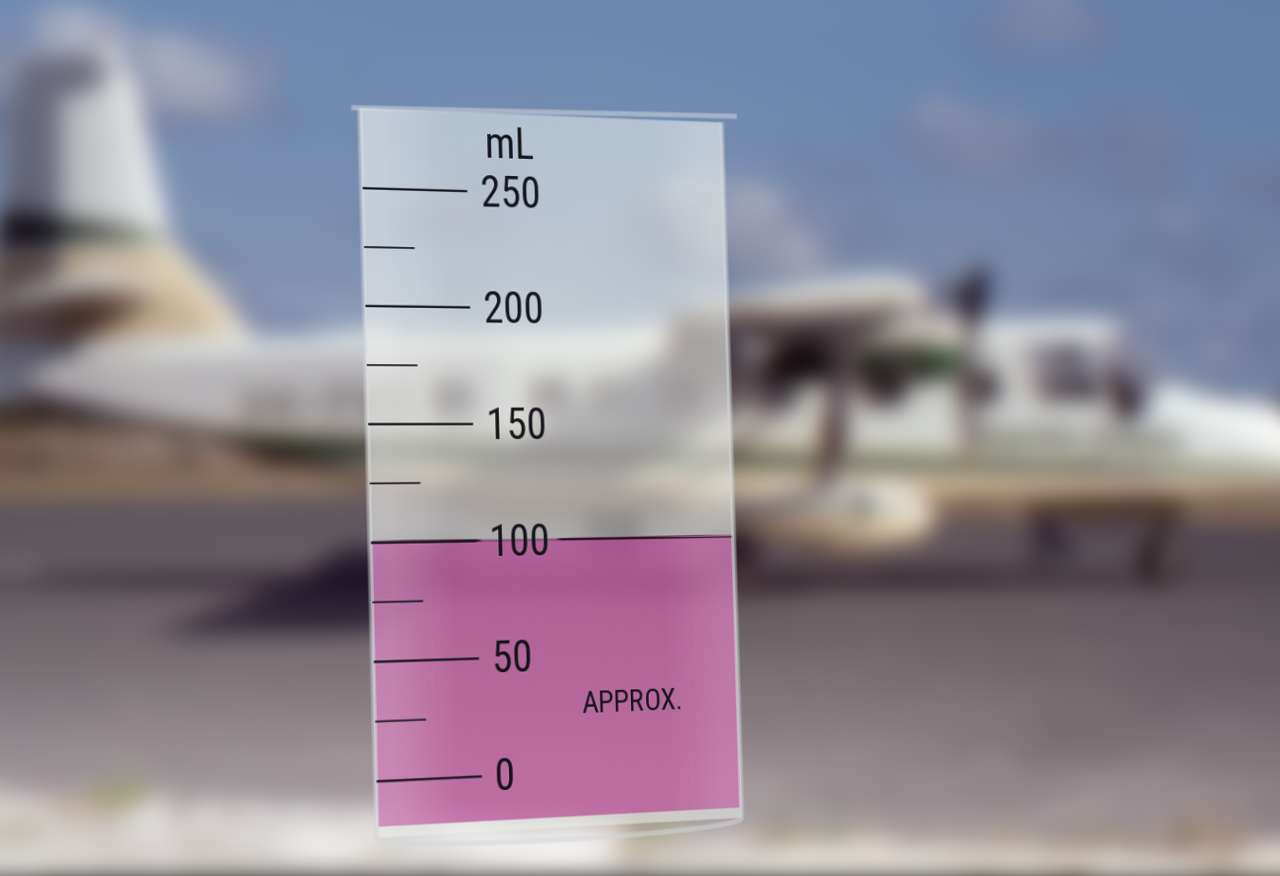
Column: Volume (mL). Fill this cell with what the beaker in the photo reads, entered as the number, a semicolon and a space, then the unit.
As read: 100; mL
